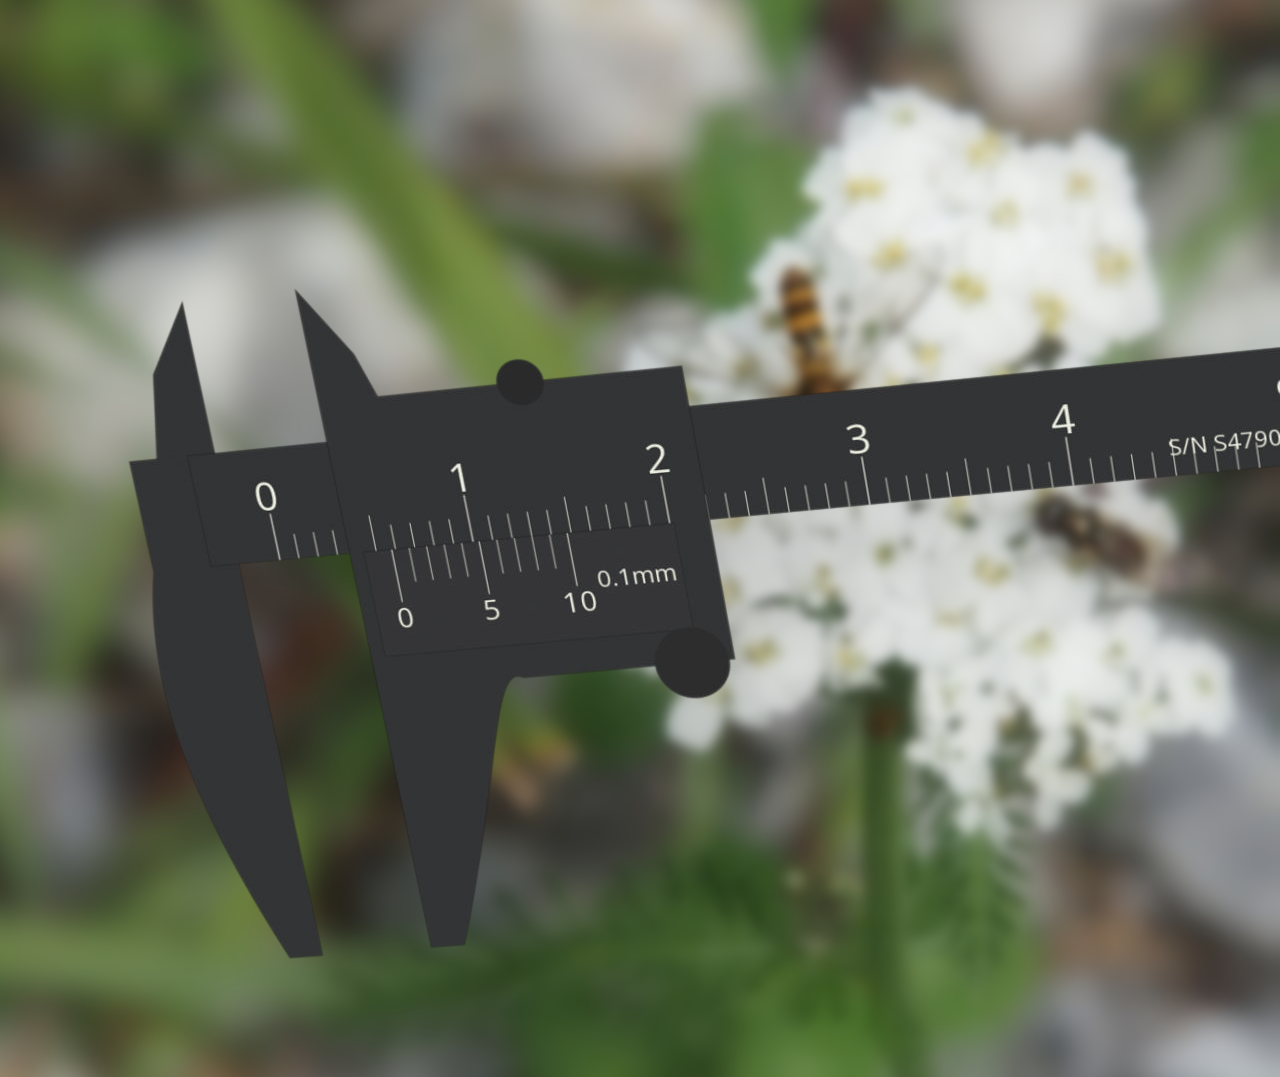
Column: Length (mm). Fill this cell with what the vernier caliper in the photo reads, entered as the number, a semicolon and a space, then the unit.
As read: 5.8; mm
